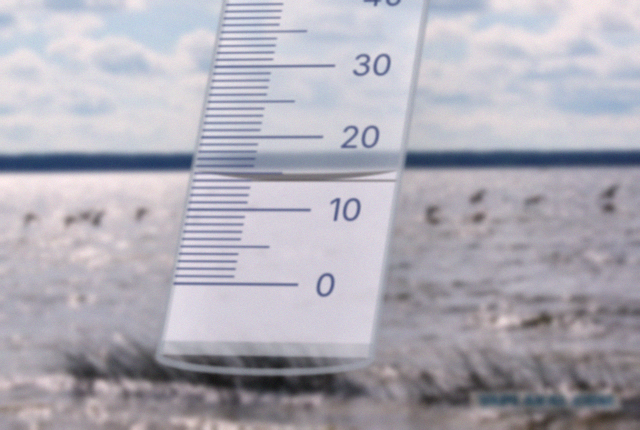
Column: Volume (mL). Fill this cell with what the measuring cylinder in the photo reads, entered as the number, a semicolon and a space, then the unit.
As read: 14; mL
